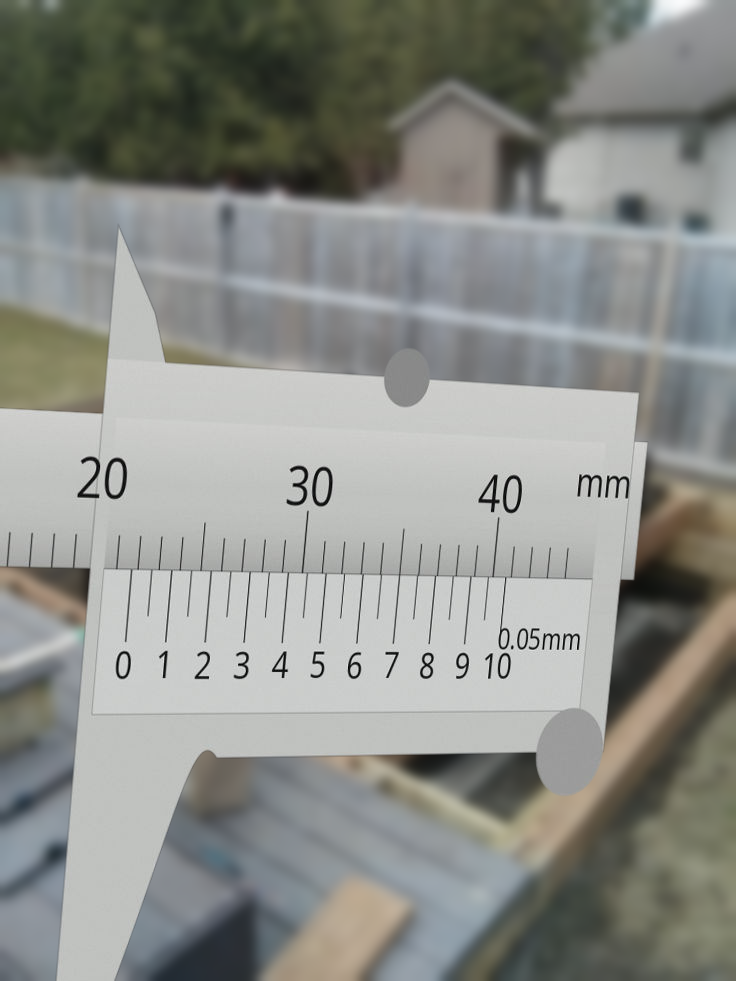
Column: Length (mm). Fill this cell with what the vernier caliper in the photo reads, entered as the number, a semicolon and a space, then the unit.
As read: 21.7; mm
